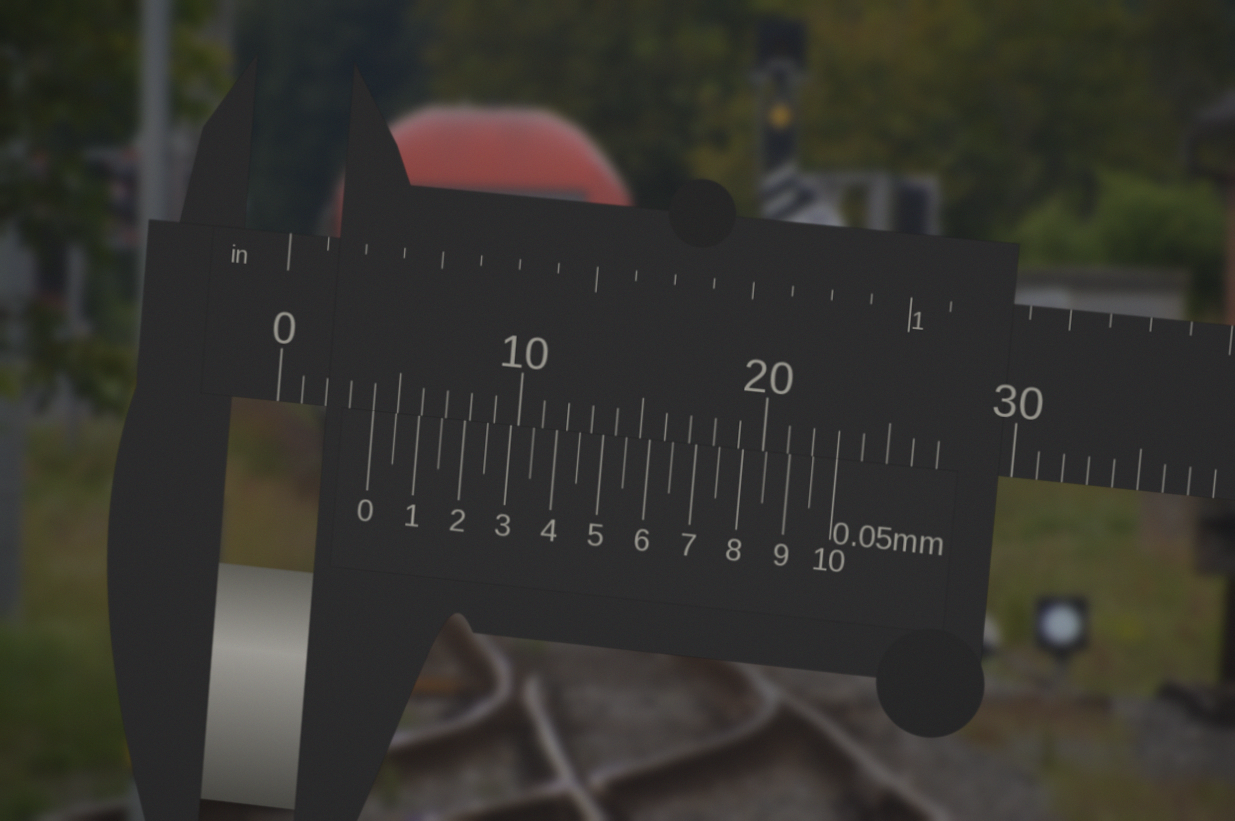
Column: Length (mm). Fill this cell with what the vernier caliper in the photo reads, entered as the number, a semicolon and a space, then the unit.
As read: 4.00; mm
